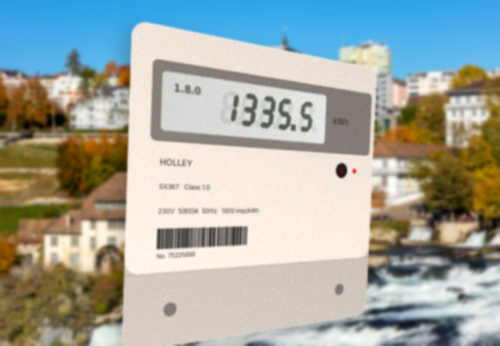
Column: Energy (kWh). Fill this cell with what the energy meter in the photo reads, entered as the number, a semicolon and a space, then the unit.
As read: 1335.5; kWh
